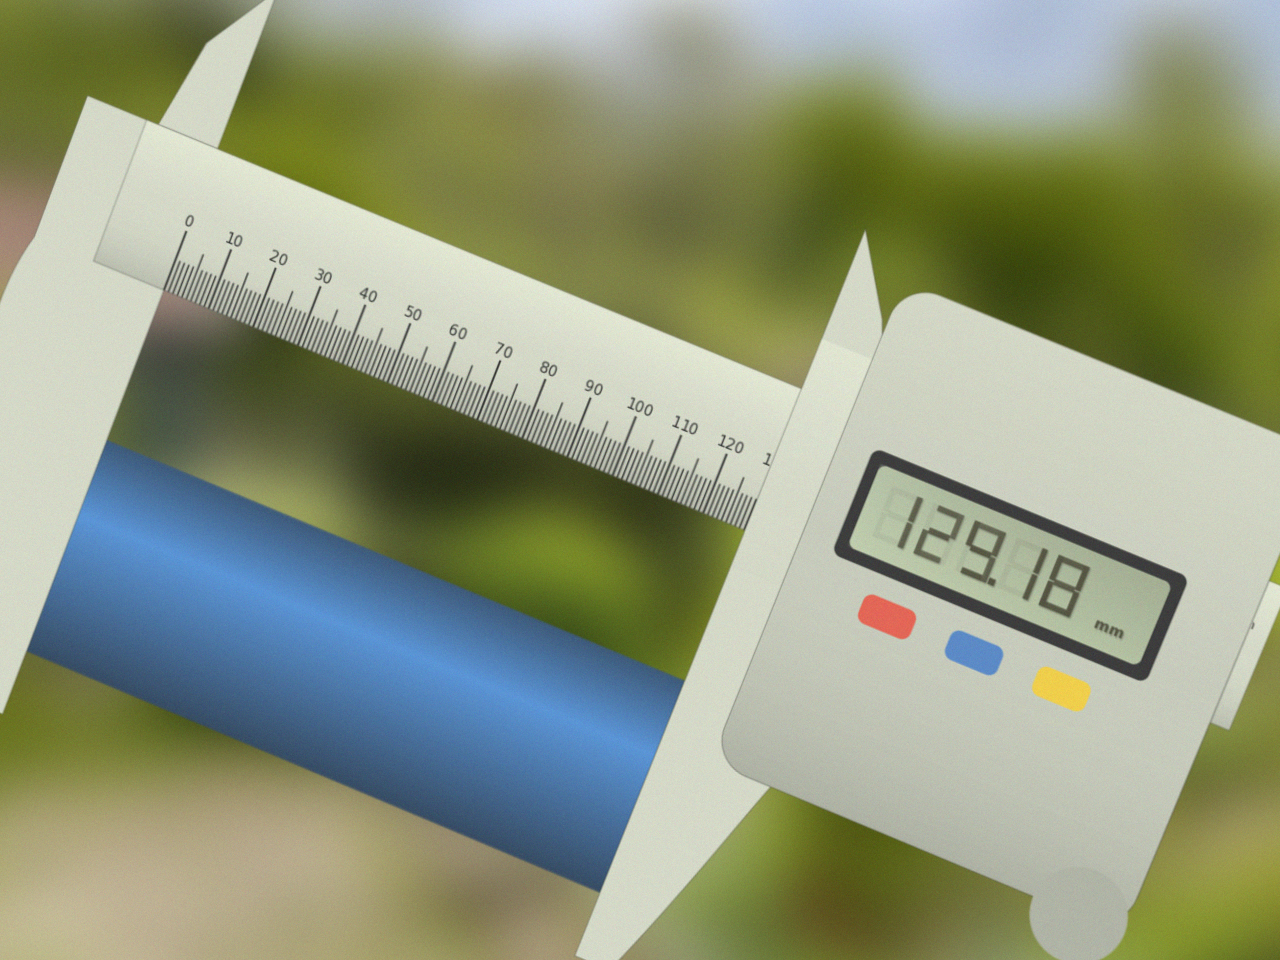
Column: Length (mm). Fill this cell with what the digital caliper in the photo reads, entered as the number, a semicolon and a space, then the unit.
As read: 129.18; mm
